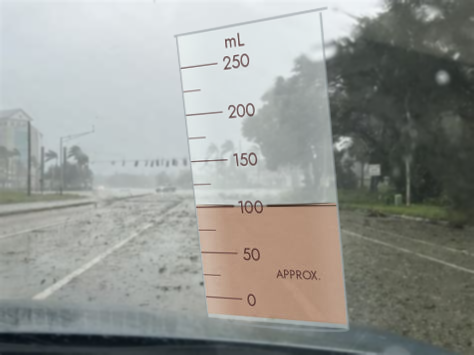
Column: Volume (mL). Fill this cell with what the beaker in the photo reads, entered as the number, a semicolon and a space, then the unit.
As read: 100; mL
